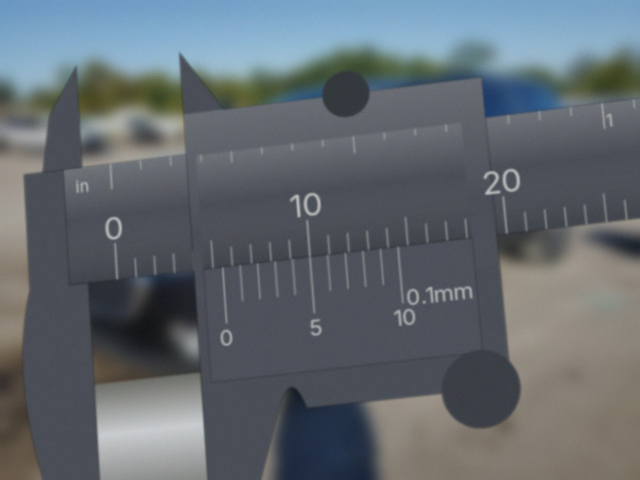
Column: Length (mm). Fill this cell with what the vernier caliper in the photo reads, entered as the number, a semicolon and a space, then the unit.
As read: 5.5; mm
